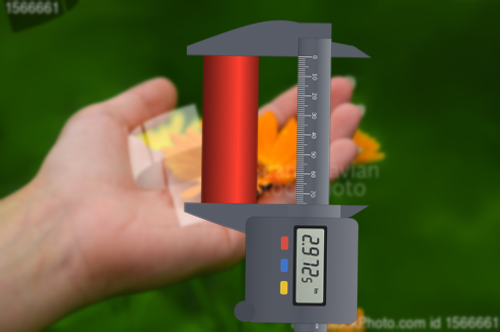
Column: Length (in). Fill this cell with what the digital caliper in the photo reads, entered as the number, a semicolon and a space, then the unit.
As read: 2.9725; in
